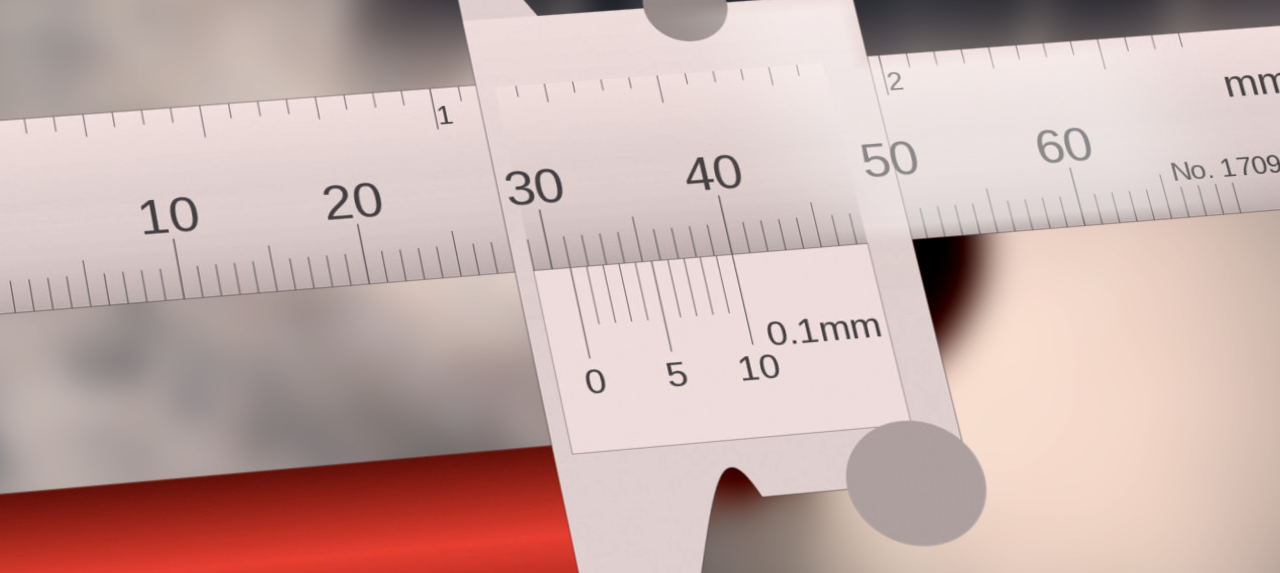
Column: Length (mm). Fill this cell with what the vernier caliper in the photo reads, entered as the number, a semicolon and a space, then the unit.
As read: 31.0; mm
